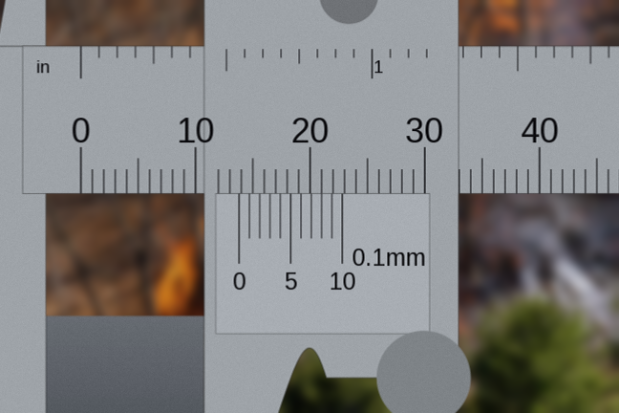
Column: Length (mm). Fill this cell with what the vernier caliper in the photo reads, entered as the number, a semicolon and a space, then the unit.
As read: 13.8; mm
